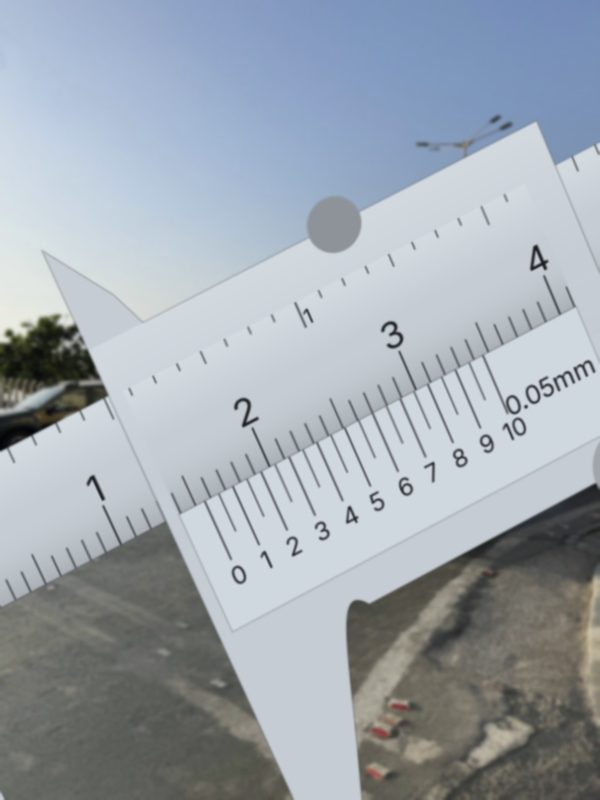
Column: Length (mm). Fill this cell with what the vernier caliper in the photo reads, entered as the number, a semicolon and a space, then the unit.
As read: 15.6; mm
